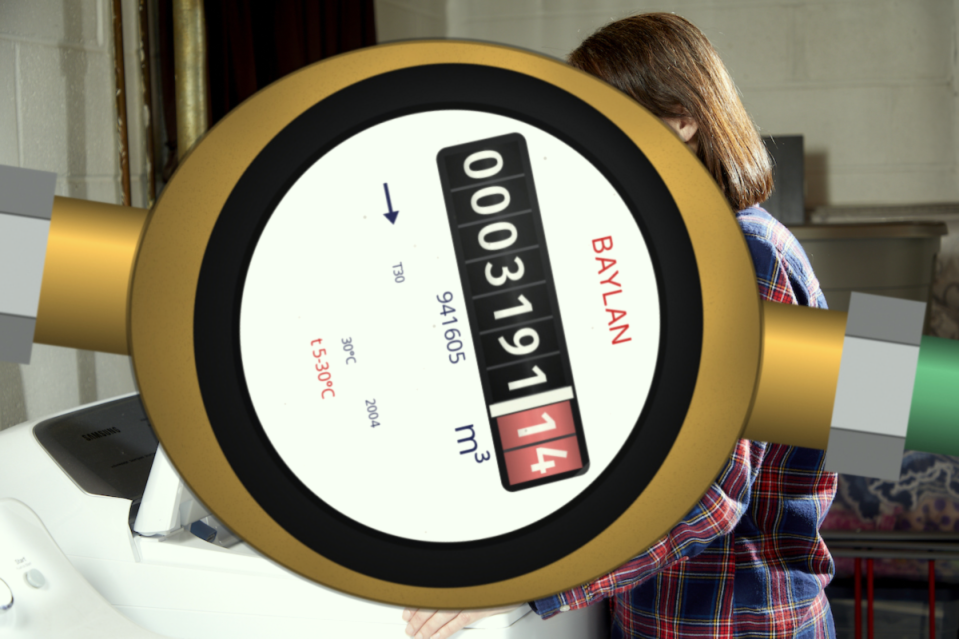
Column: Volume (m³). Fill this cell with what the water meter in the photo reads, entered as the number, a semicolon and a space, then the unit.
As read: 3191.14; m³
